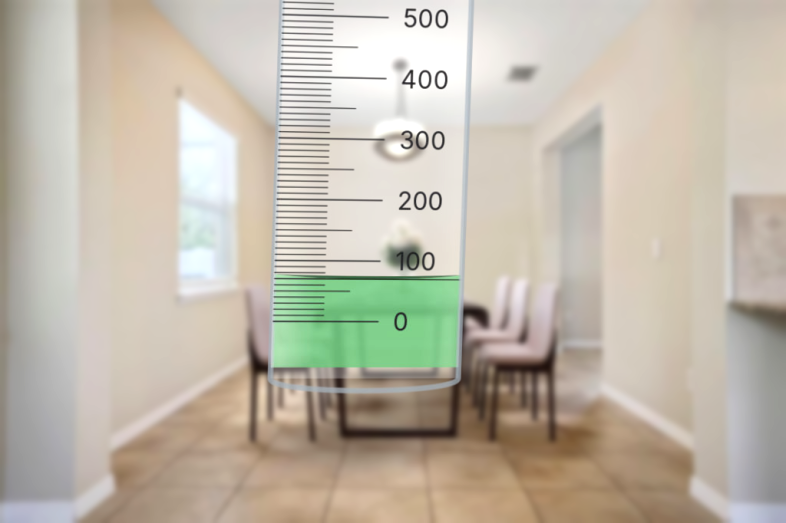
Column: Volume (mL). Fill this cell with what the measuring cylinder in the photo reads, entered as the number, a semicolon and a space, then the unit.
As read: 70; mL
